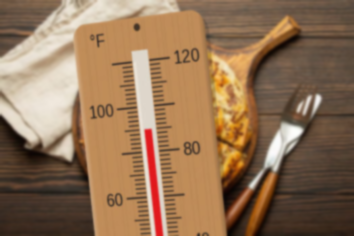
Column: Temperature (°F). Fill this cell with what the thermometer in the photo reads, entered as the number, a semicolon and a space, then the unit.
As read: 90; °F
